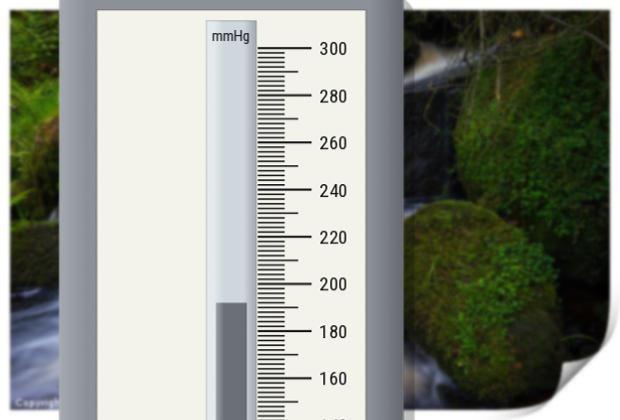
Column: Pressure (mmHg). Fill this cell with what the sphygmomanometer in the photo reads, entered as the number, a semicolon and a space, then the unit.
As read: 192; mmHg
